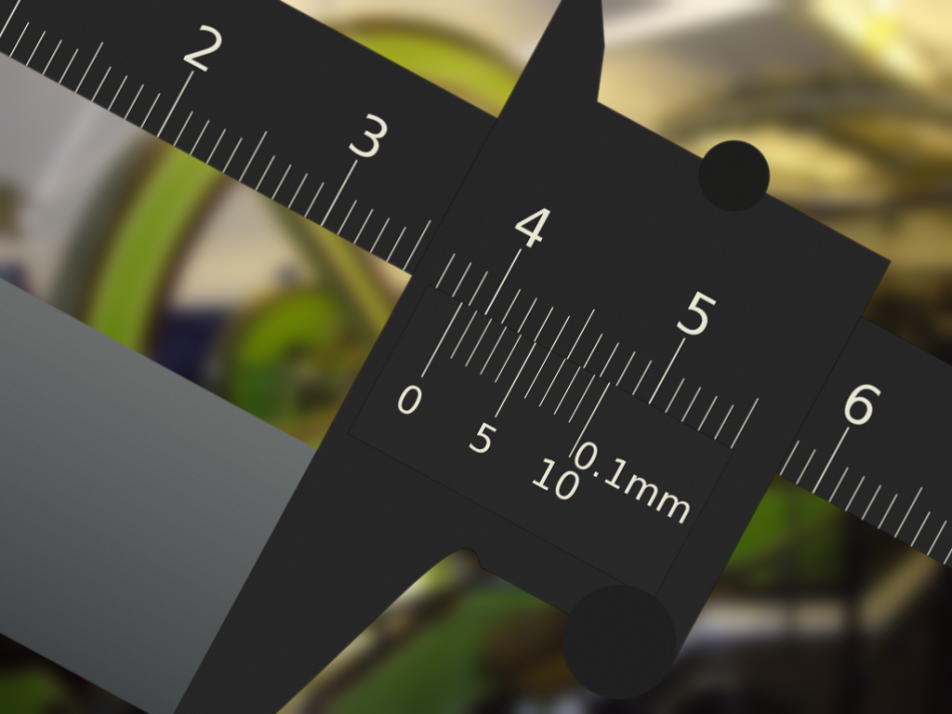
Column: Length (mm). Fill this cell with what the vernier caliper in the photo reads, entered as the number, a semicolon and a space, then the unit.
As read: 38.6; mm
